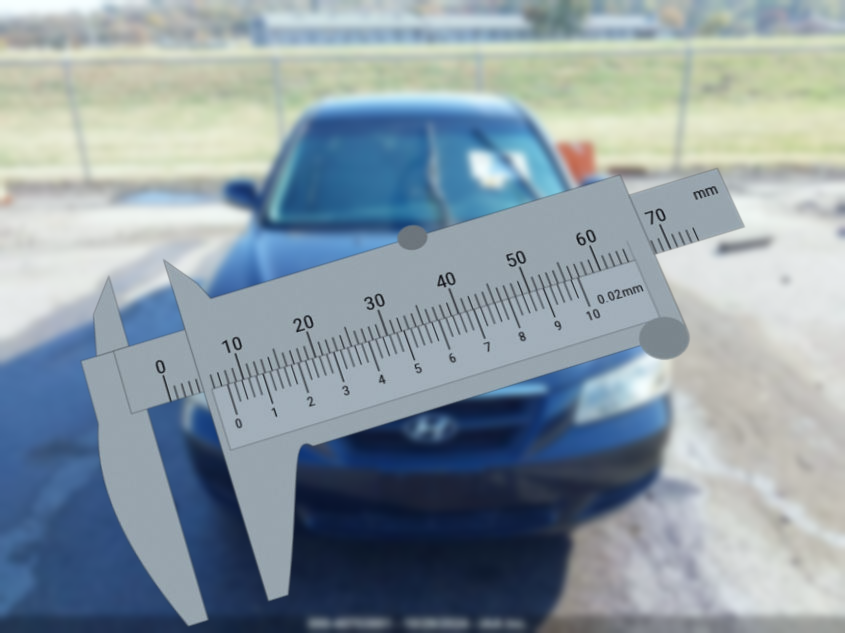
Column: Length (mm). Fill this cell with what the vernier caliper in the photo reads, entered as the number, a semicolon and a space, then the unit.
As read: 7.8; mm
